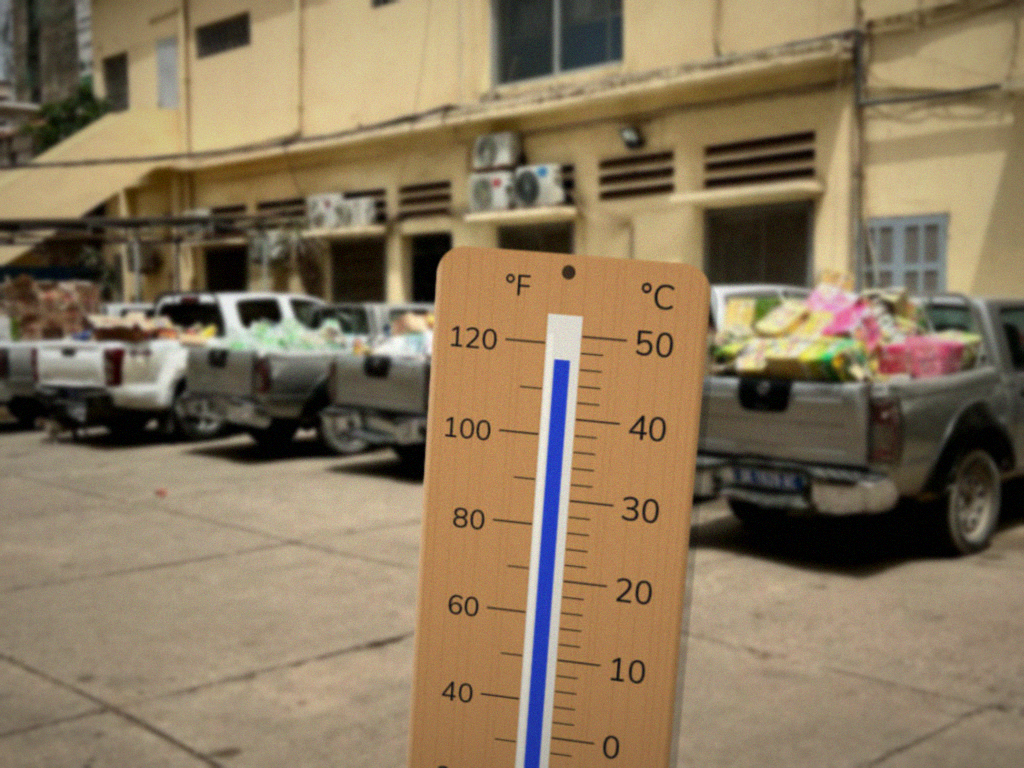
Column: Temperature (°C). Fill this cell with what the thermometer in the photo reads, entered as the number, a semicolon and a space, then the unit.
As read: 47; °C
